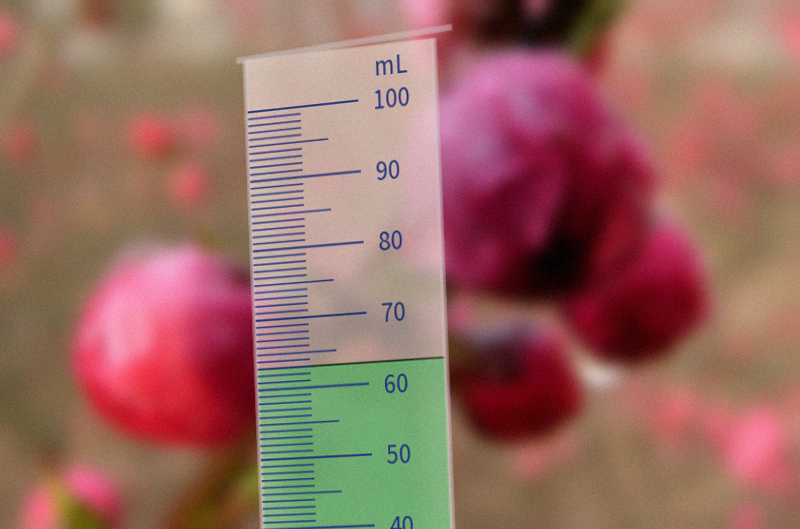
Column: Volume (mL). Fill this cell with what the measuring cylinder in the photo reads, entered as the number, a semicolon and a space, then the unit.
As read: 63; mL
